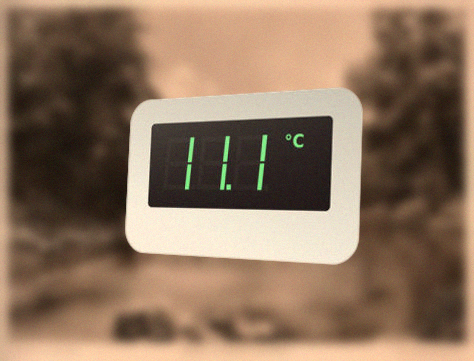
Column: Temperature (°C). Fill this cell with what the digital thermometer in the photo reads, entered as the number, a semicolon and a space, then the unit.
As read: 11.1; °C
